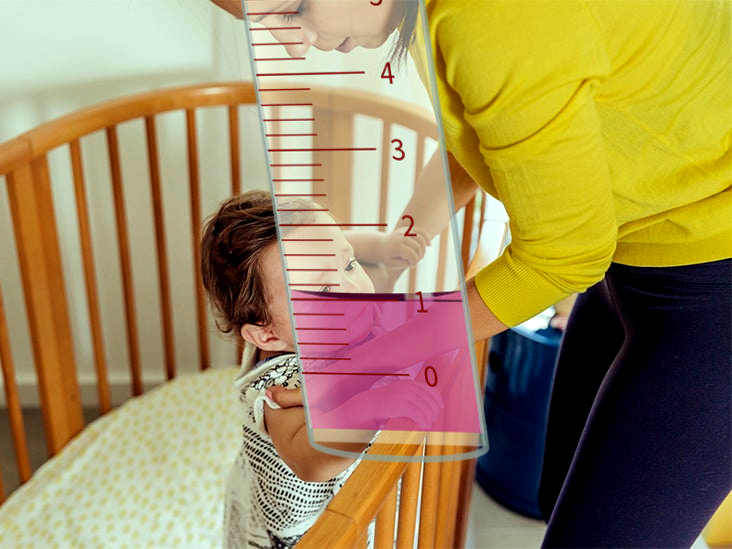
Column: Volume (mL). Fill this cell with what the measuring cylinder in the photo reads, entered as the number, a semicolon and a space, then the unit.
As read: 1; mL
